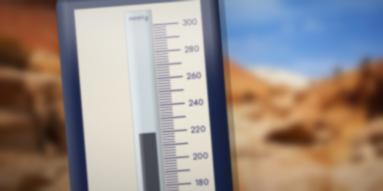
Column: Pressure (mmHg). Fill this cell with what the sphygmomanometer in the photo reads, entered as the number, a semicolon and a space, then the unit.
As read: 220; mmHg
